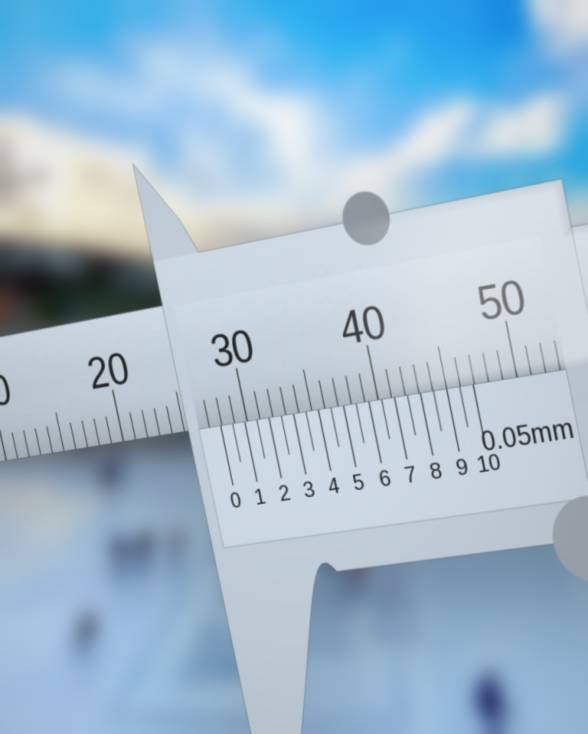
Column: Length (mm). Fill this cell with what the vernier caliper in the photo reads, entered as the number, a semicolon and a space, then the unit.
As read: 27.9; mm
